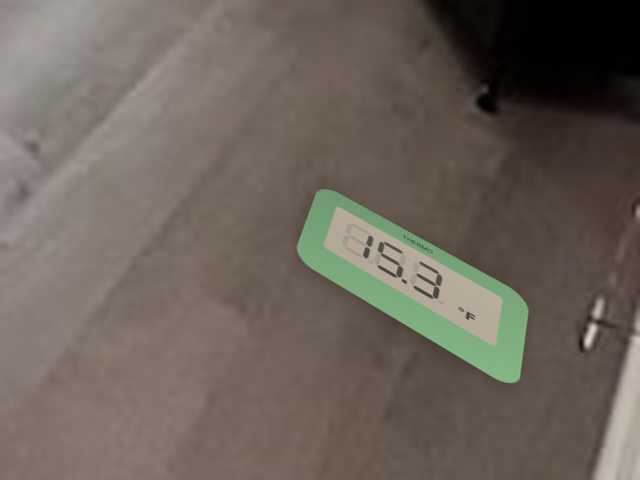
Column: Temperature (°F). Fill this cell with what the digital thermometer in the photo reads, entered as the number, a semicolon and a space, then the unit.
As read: 15.3; °F
